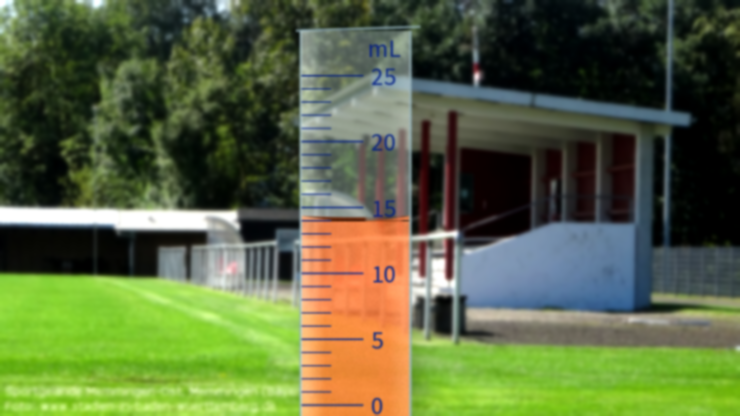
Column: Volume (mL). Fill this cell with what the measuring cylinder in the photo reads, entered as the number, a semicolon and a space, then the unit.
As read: 14; mL
